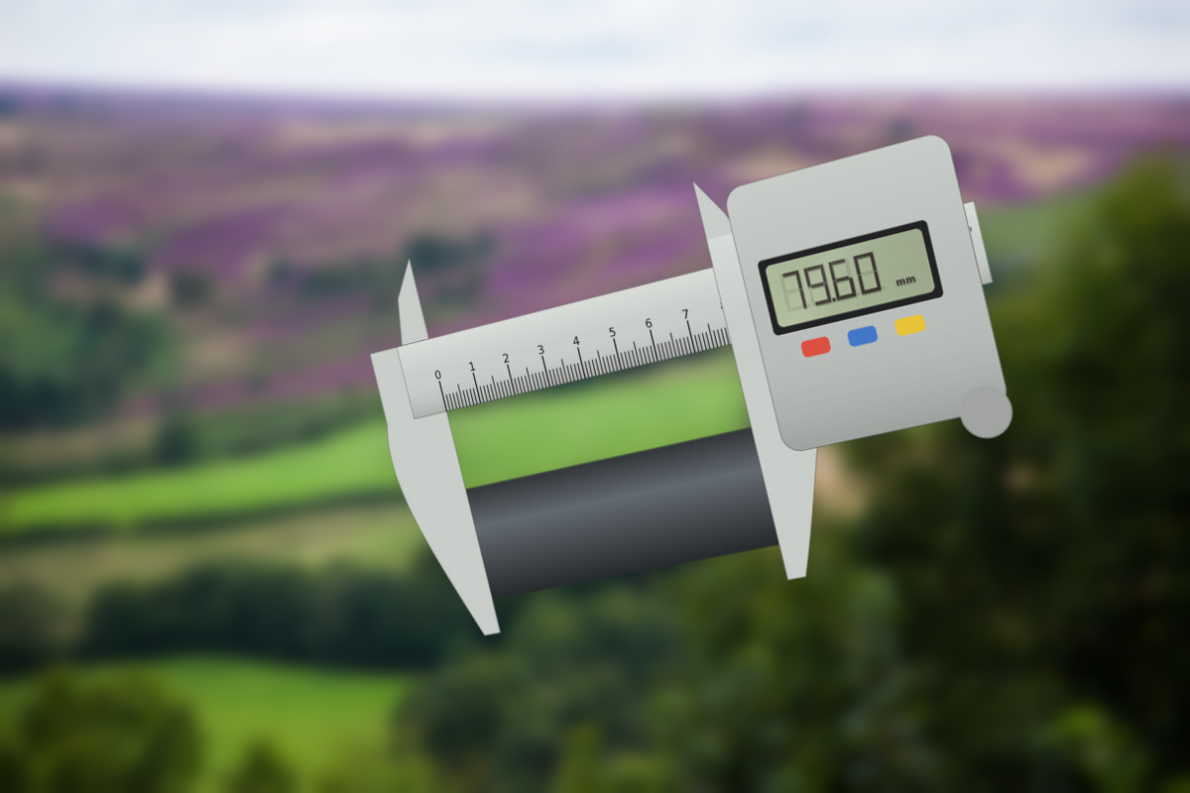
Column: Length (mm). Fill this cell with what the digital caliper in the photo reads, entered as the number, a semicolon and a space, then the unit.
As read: 79.60; mm
